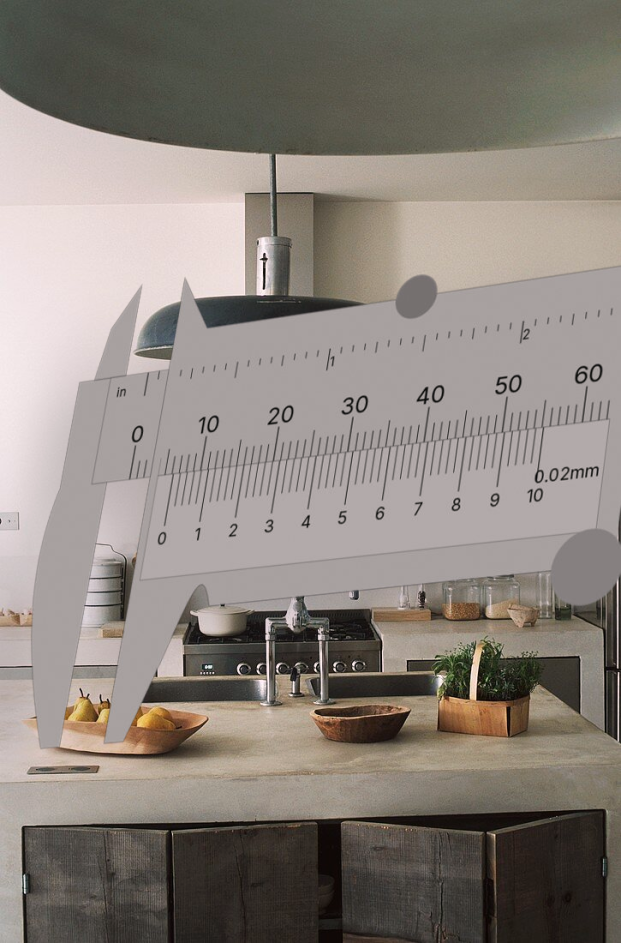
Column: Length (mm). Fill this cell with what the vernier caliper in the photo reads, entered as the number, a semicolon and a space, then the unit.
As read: 6.2; mm
